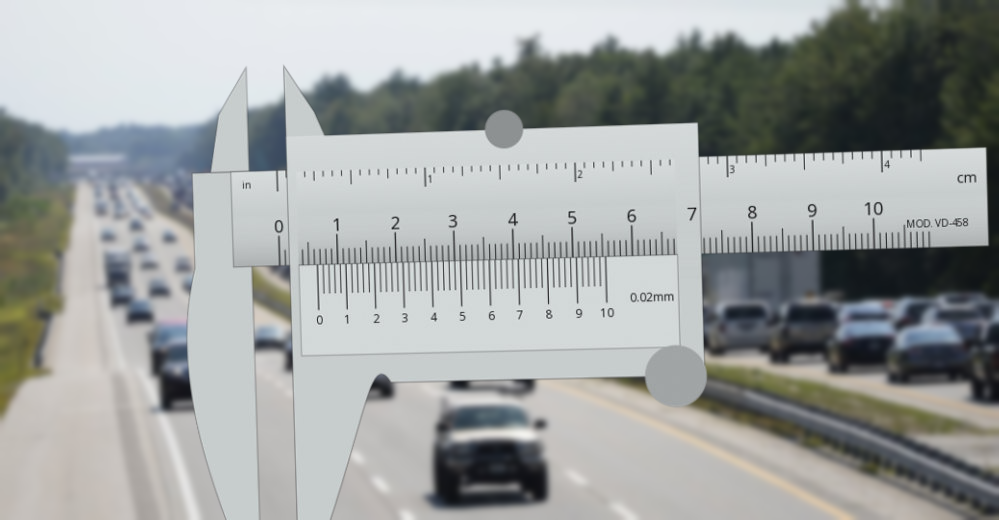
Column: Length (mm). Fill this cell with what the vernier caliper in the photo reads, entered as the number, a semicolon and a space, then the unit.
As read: 6.5; mm
